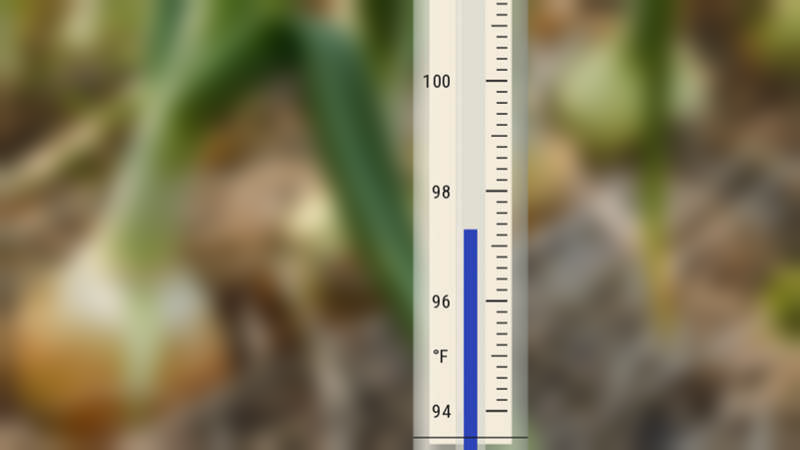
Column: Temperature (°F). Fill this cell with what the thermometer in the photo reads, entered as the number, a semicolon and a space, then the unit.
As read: 97.3; °F
